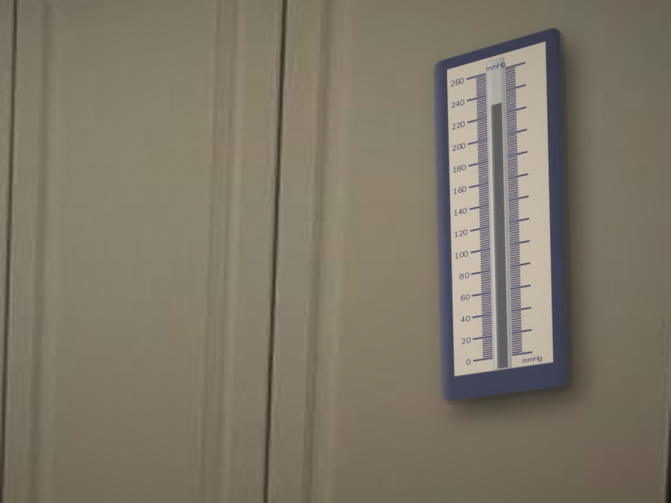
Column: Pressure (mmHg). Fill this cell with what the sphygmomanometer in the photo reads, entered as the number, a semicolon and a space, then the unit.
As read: 230; mmHg
